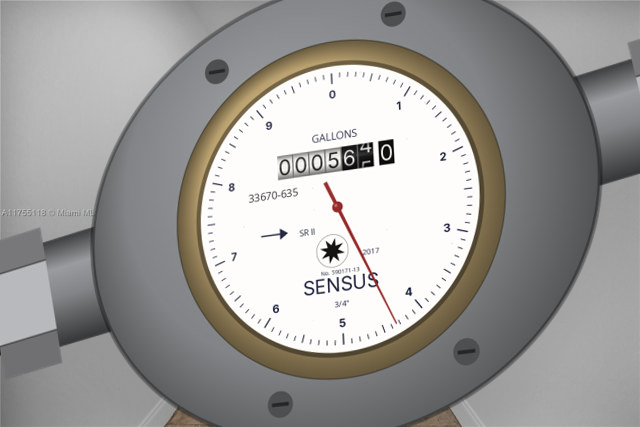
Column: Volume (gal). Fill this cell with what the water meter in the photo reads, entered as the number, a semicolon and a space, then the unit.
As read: 5644.3; gal
